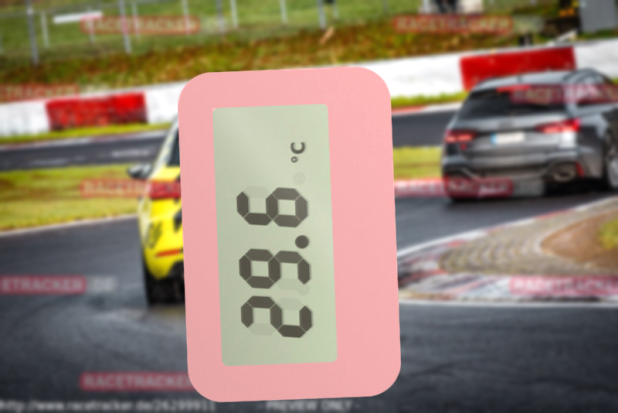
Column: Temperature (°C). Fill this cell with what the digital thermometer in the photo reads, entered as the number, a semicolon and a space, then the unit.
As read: 29.6; °C
